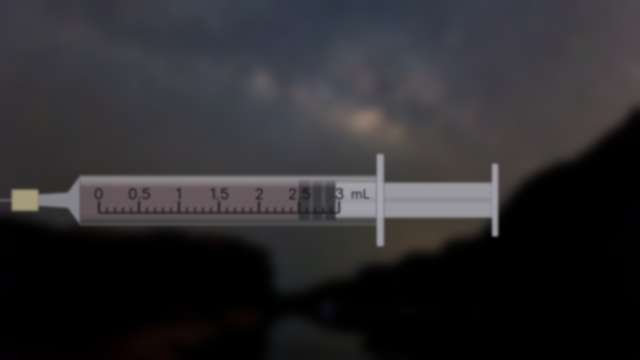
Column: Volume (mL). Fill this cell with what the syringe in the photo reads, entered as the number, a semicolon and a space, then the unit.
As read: 2.5; mL
